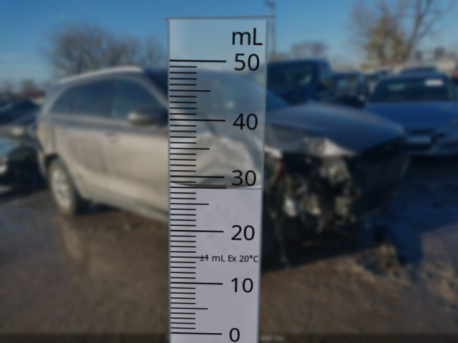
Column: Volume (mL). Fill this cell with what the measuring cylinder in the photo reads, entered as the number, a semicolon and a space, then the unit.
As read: 28; mL
